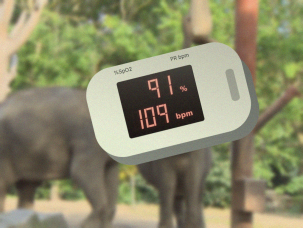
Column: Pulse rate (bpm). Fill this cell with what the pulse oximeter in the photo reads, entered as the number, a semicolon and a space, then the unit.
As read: 109; bpm
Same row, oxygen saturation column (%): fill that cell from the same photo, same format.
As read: 91; %
